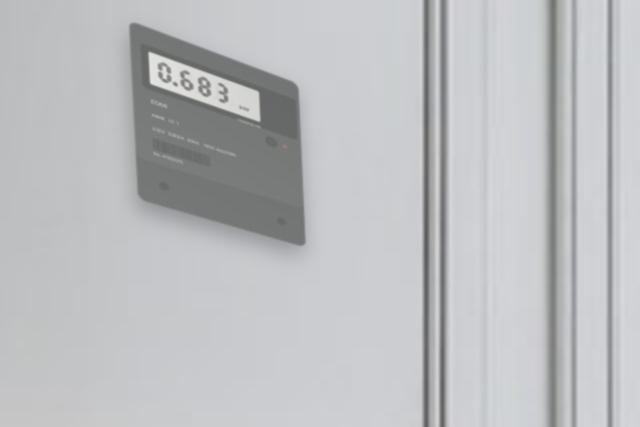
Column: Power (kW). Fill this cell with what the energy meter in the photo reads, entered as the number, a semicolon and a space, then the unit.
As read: 0.683; kW
